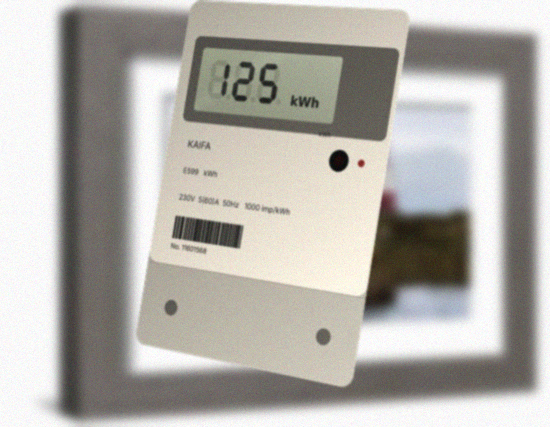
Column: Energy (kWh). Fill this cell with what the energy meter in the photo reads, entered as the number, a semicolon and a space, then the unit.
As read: 125; kWh
